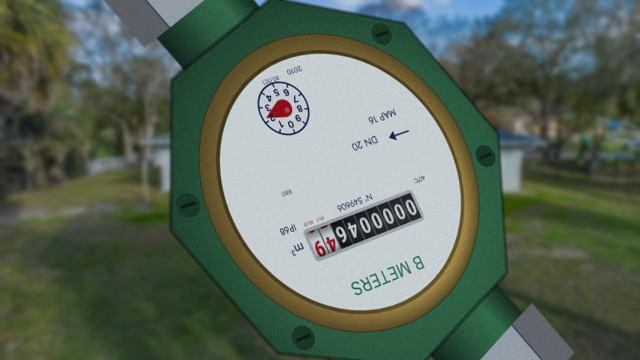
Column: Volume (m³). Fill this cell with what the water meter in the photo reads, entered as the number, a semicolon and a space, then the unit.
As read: 46.492; m³
